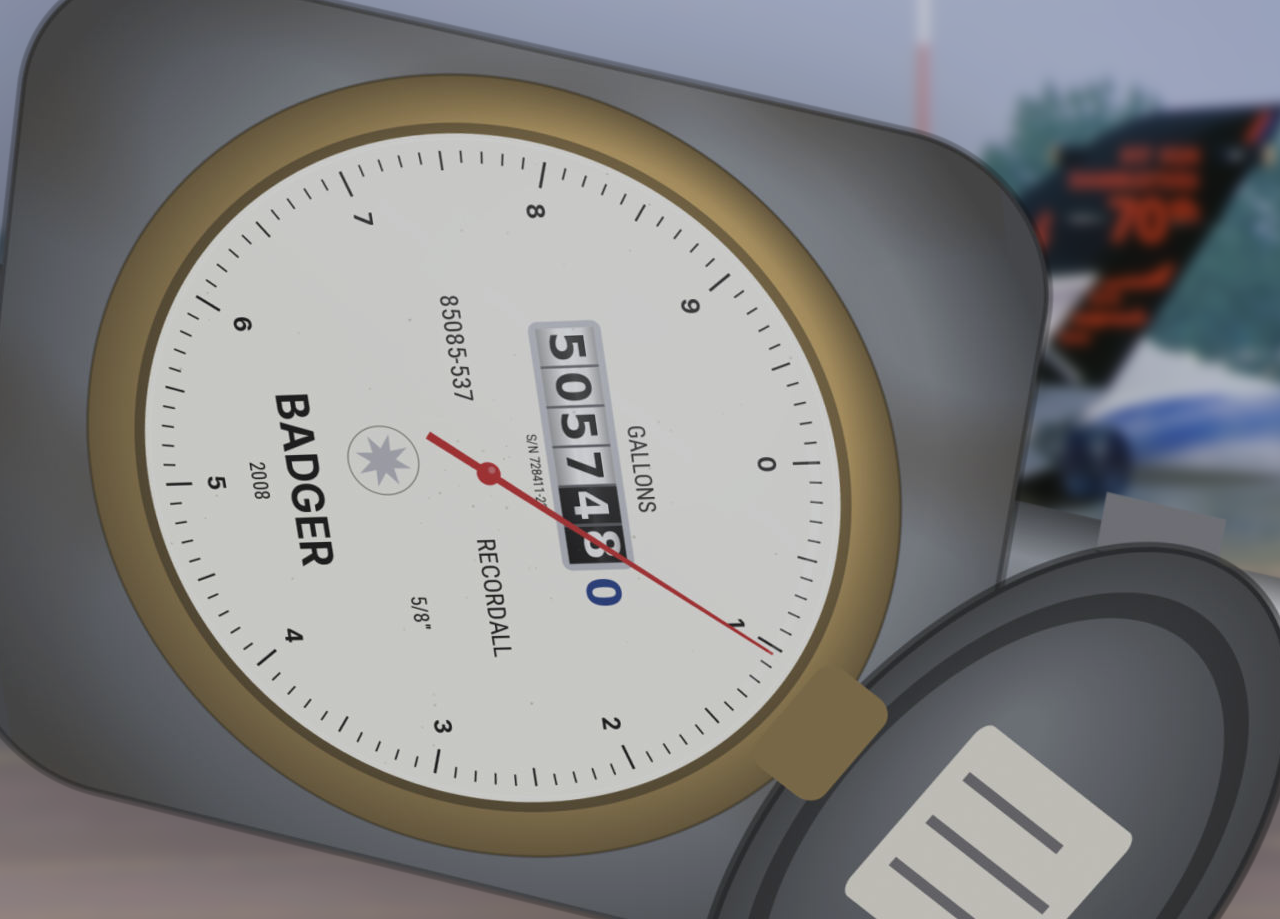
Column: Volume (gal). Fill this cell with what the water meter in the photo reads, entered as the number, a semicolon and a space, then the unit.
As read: 5057481.0; gal
